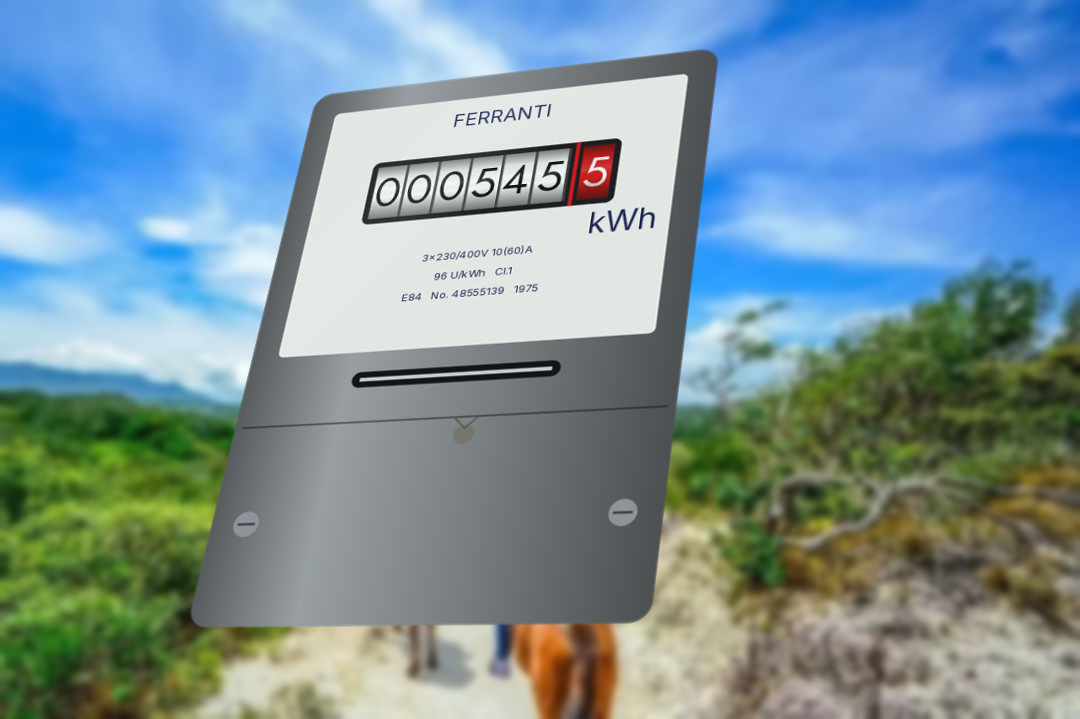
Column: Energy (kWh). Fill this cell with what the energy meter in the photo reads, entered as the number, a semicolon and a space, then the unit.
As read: 545.5; kWh
